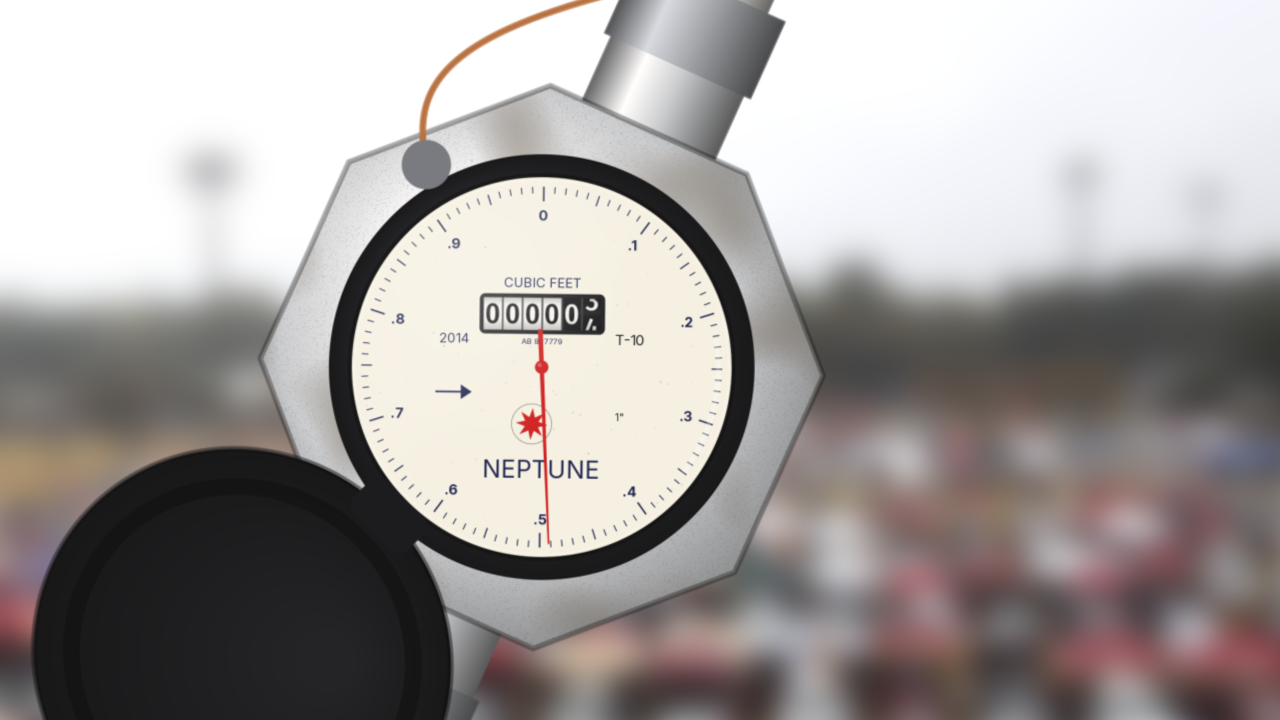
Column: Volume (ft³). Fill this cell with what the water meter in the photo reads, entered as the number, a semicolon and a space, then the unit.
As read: 3.49; ft³
